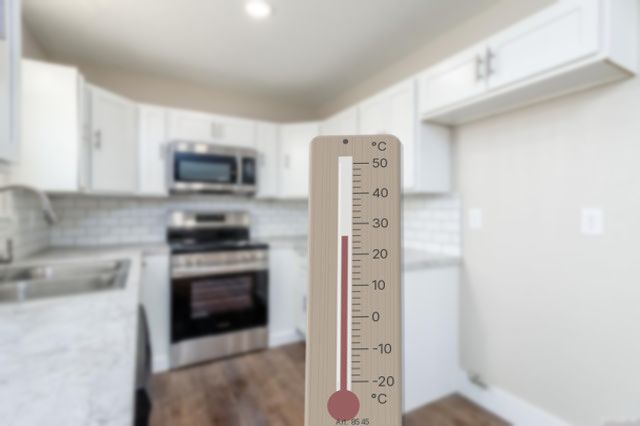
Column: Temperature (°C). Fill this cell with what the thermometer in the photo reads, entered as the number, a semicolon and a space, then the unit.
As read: 26; °C
